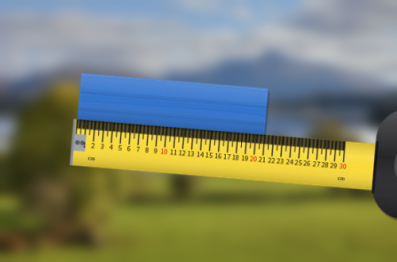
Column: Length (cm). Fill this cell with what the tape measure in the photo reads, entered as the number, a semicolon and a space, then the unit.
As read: 21; cm
